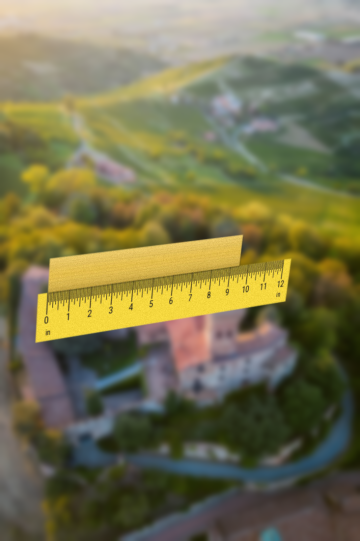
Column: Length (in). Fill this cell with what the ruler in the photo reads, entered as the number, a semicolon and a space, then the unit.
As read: 9.5; in
